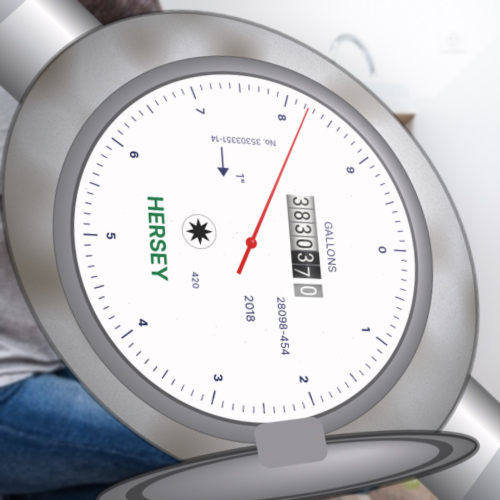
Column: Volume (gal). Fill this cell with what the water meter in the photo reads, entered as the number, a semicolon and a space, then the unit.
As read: 3830368.2; gal
